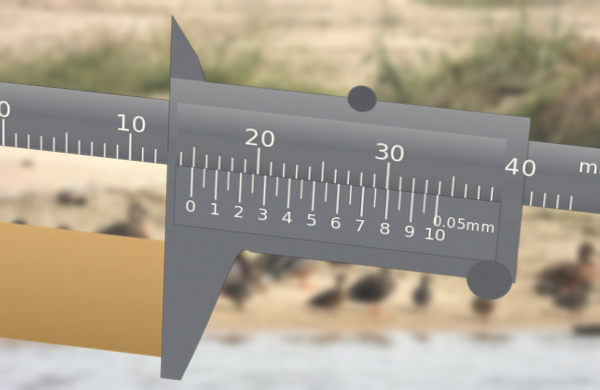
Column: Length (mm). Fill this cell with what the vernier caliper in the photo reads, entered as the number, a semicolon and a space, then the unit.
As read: 14.9; mm
